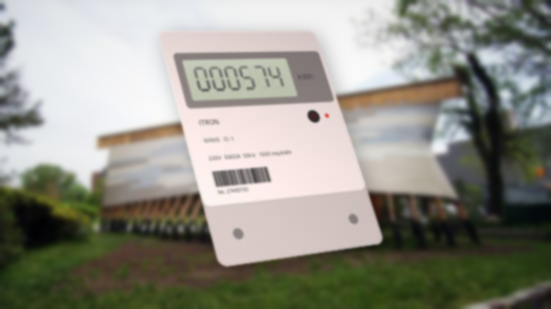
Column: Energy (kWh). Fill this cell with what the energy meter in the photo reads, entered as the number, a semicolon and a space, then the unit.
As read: 574; kWh
